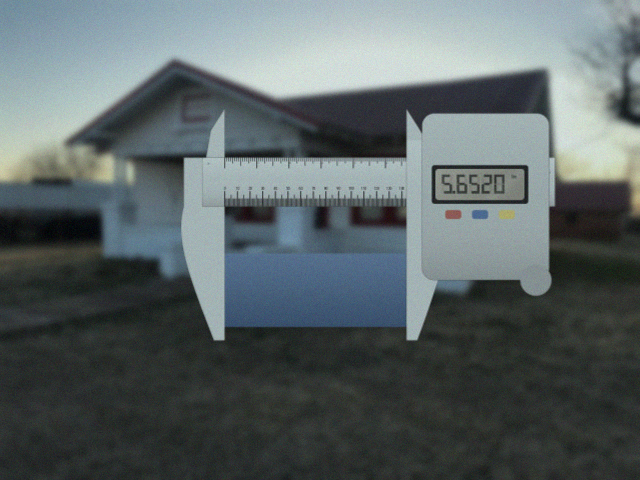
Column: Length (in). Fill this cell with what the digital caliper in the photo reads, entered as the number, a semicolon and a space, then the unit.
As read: 5.6520; in
